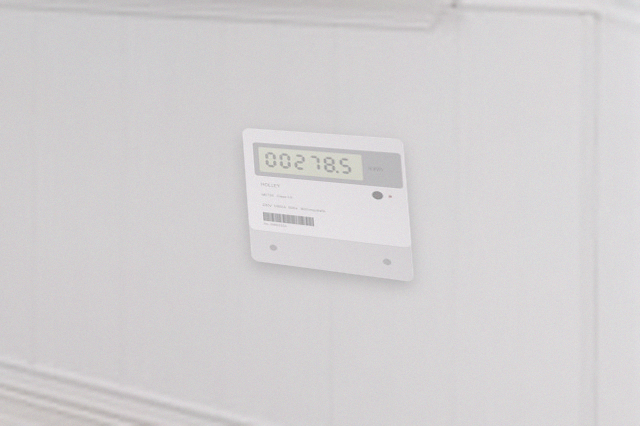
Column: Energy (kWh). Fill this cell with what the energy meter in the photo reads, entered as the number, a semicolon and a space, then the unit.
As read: 278.5; kWh
